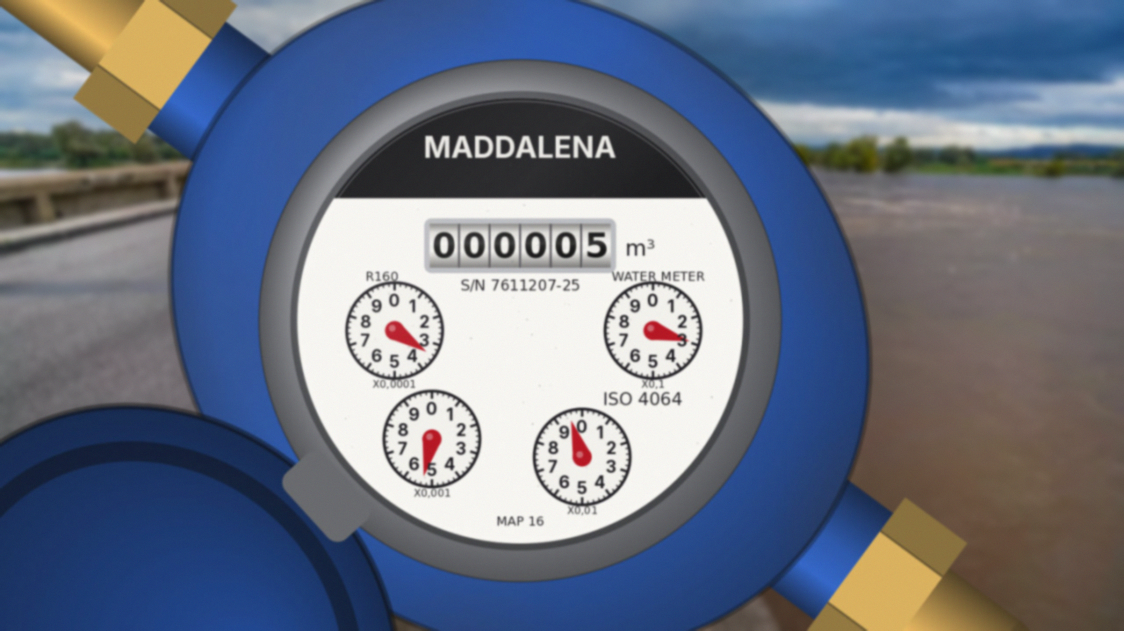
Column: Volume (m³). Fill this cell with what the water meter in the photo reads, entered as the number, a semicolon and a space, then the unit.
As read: 5.2953; m³
